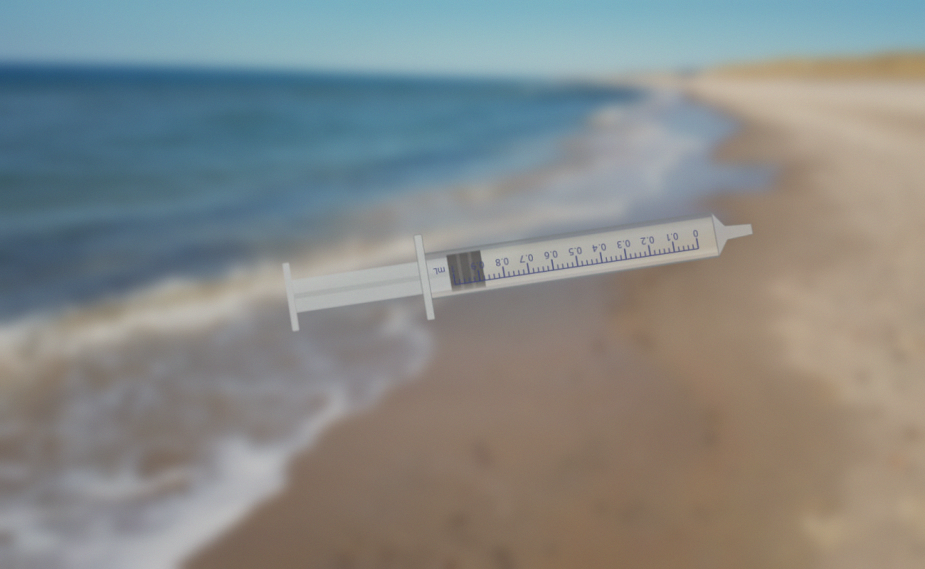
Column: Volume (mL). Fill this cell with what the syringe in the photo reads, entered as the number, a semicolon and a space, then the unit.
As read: 0.88; mL
